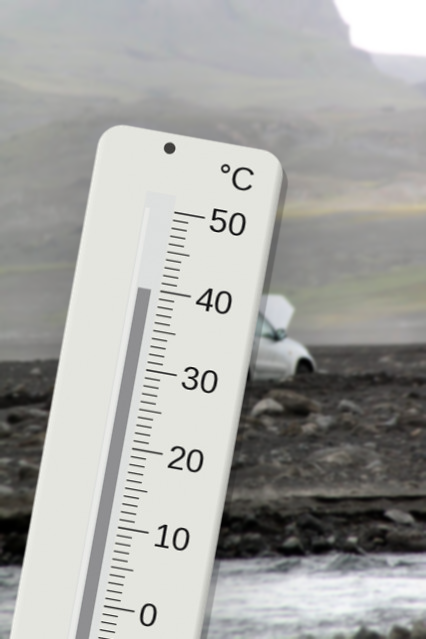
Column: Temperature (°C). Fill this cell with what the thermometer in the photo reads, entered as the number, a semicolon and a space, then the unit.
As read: 40; °C
